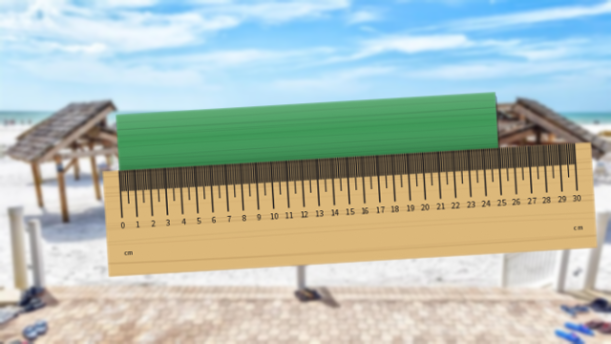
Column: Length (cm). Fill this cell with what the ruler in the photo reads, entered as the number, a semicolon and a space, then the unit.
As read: 25; cm
